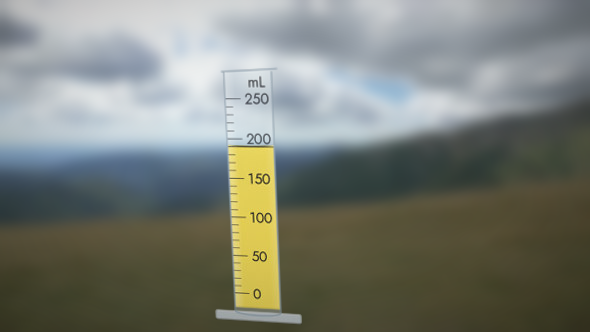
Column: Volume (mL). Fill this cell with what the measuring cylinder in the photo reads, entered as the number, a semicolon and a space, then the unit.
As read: 190; mL
